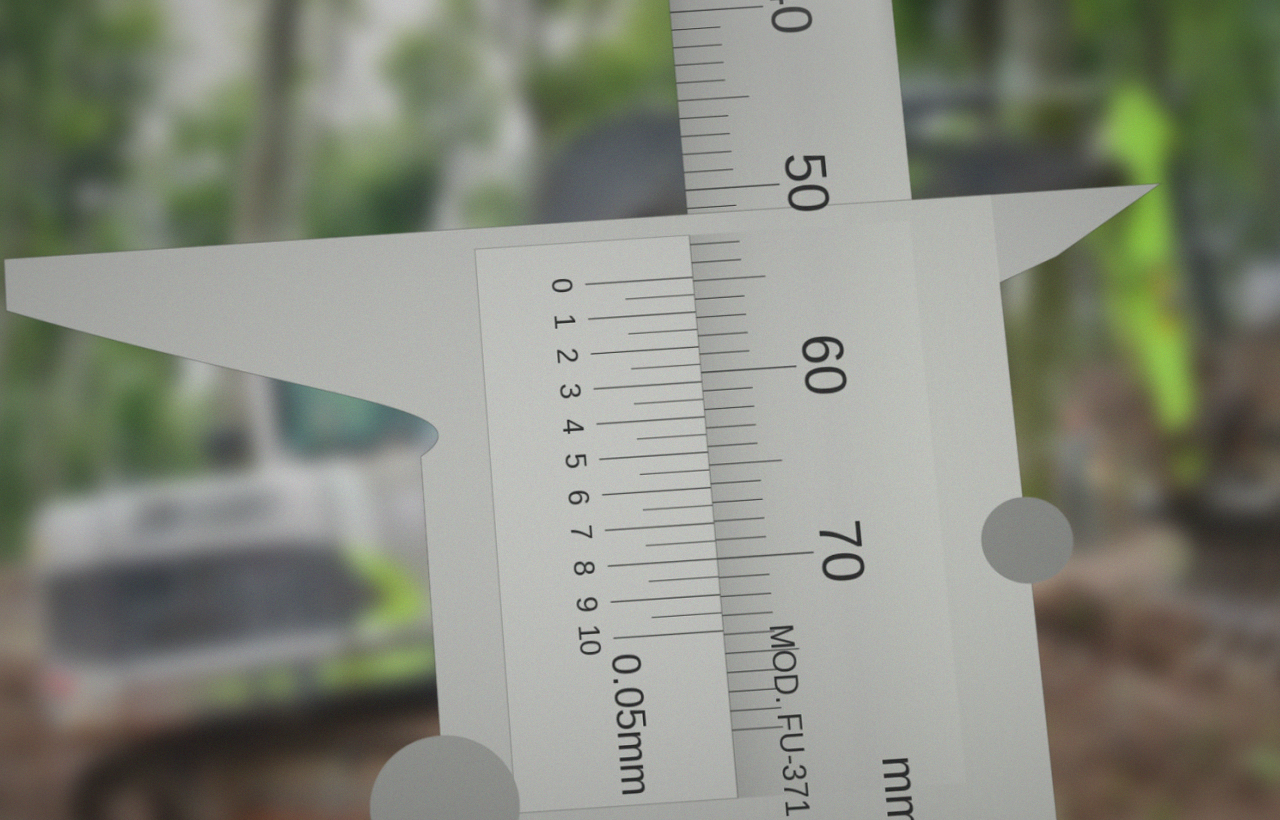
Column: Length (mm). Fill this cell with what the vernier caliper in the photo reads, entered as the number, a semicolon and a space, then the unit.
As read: 54.8; mm
